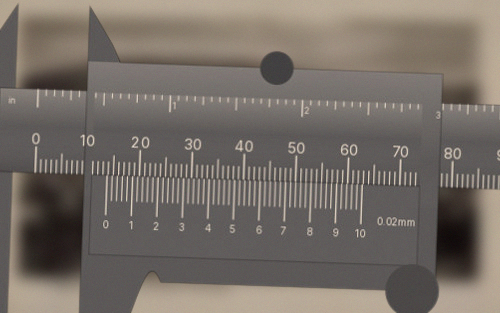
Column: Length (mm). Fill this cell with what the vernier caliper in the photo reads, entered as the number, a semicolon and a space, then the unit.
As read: 13.8; mm
